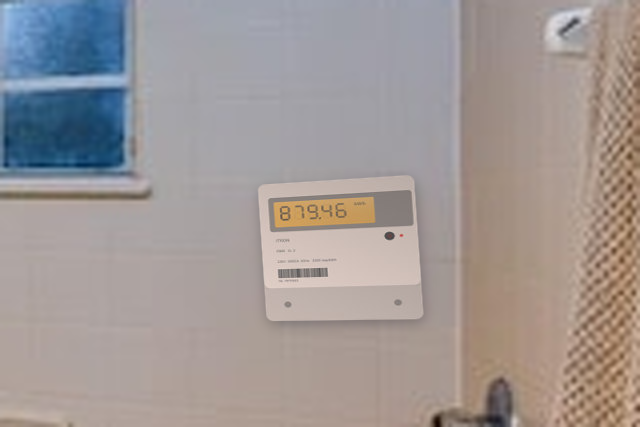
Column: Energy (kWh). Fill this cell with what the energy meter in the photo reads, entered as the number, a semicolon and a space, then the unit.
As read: 879.46; kWh
